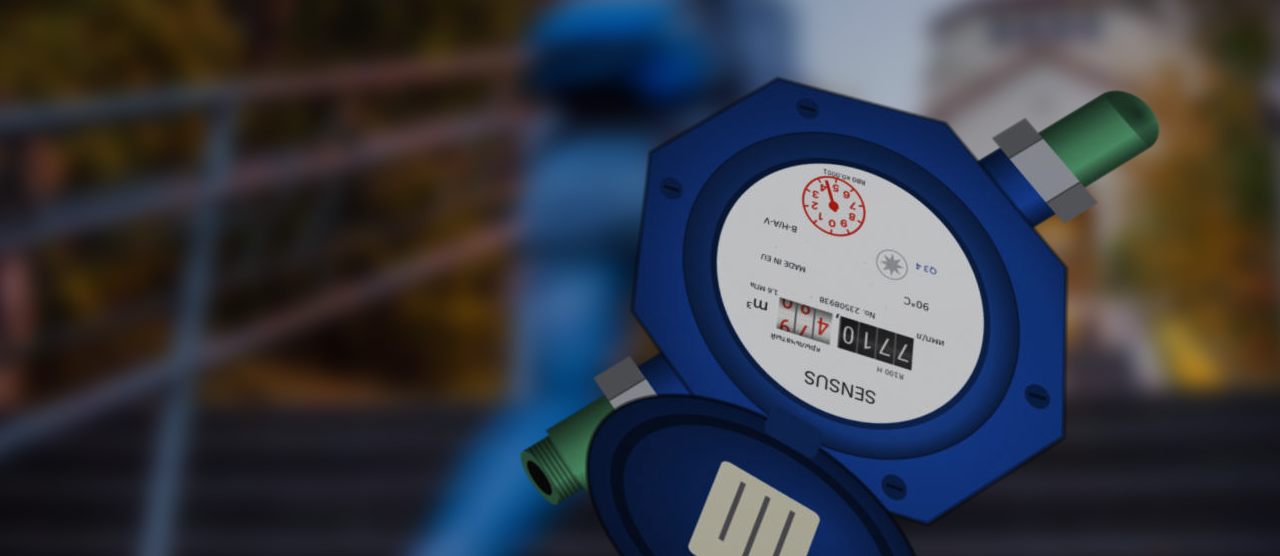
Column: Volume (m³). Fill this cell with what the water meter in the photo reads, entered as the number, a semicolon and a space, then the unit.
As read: 7710.4794; m³
